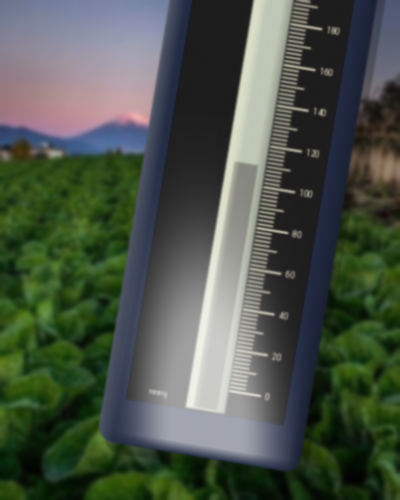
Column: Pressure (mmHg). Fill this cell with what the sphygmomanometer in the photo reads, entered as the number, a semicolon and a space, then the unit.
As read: 110; mmHg
